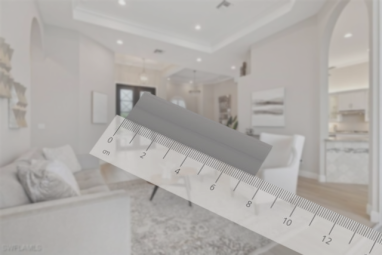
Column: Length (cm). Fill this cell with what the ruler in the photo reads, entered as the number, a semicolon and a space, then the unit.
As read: 7.5; cm
